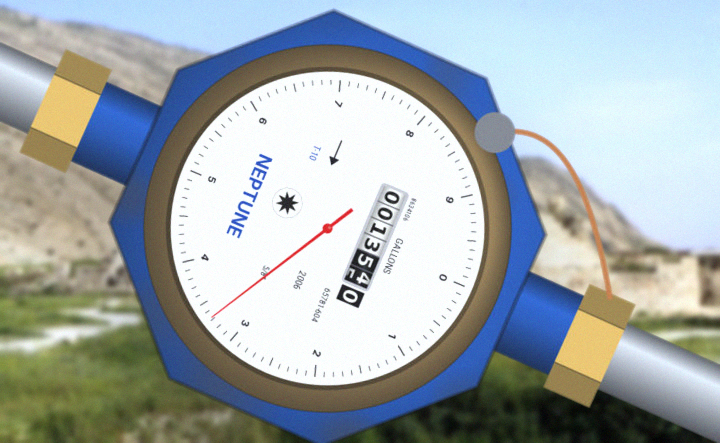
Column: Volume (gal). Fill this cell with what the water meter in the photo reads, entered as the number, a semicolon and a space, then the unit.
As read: 13543.3; gal
